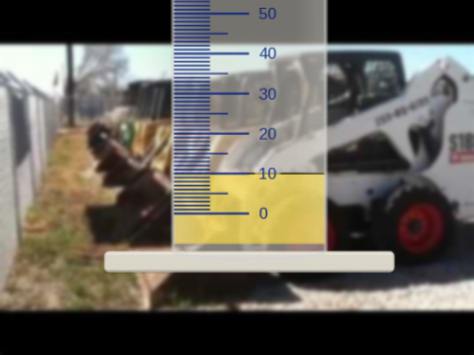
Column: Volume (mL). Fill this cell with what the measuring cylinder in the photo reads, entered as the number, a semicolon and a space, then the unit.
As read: 10; mL
